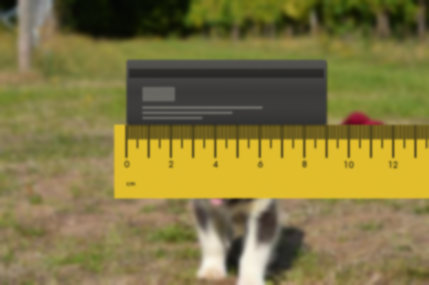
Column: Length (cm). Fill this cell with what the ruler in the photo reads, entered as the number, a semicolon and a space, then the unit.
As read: 9; cm
